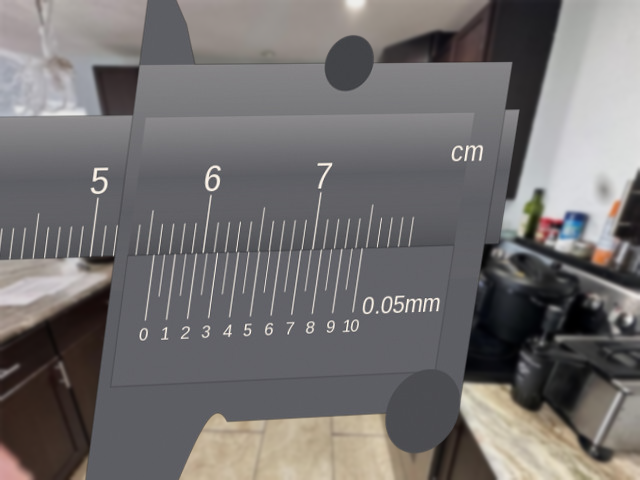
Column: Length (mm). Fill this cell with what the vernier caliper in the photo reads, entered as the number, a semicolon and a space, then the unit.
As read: 55.6; mm
